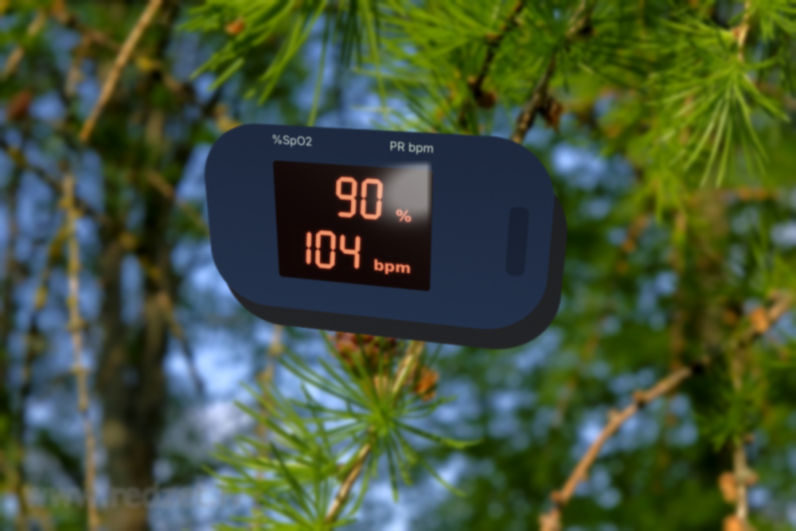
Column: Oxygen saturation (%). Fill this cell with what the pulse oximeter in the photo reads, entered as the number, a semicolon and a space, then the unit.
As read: 90; %
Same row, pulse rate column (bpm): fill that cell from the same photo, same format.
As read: 104; bpm
